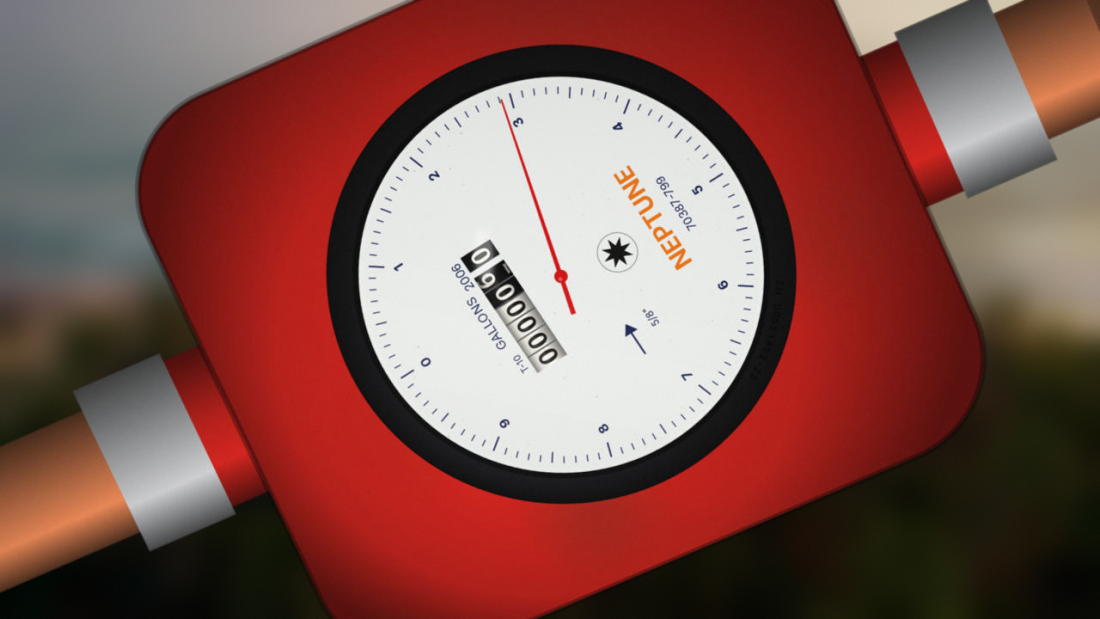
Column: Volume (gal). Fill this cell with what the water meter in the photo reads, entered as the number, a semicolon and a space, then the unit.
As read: 62.9; gal
